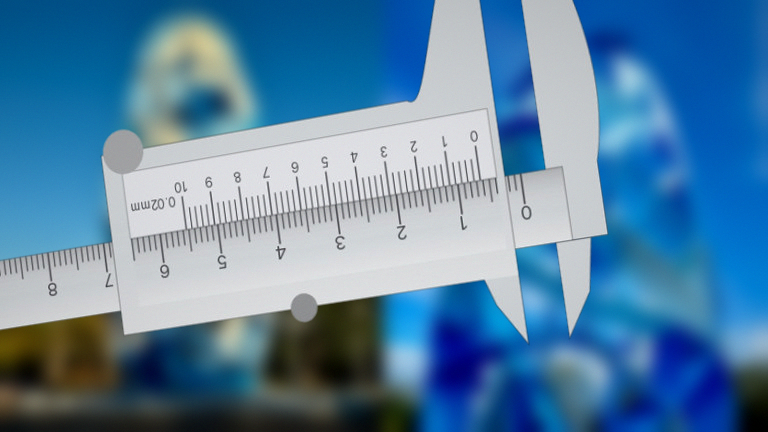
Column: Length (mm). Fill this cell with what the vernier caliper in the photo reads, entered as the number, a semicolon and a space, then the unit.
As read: 6.4; mm
